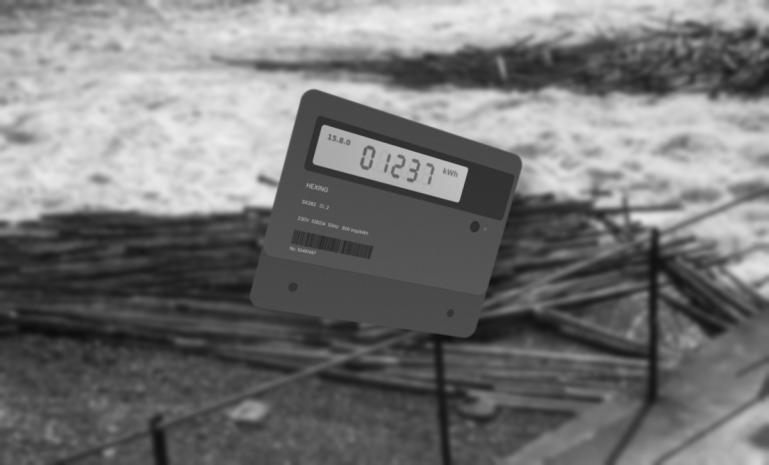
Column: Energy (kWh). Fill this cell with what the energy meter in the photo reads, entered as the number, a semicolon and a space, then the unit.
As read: 1237; kWh
